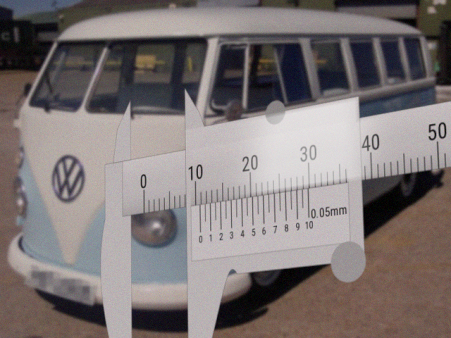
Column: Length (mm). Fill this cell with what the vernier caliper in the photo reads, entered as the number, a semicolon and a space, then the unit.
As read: 10.8; mm
